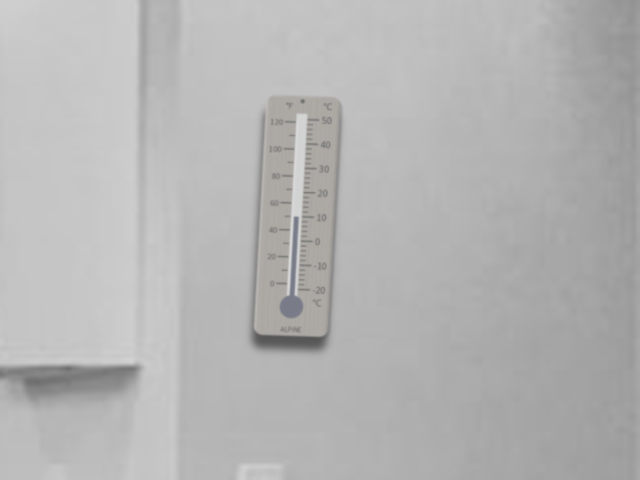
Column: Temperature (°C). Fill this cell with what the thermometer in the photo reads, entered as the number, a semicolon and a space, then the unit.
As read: 10; °C
